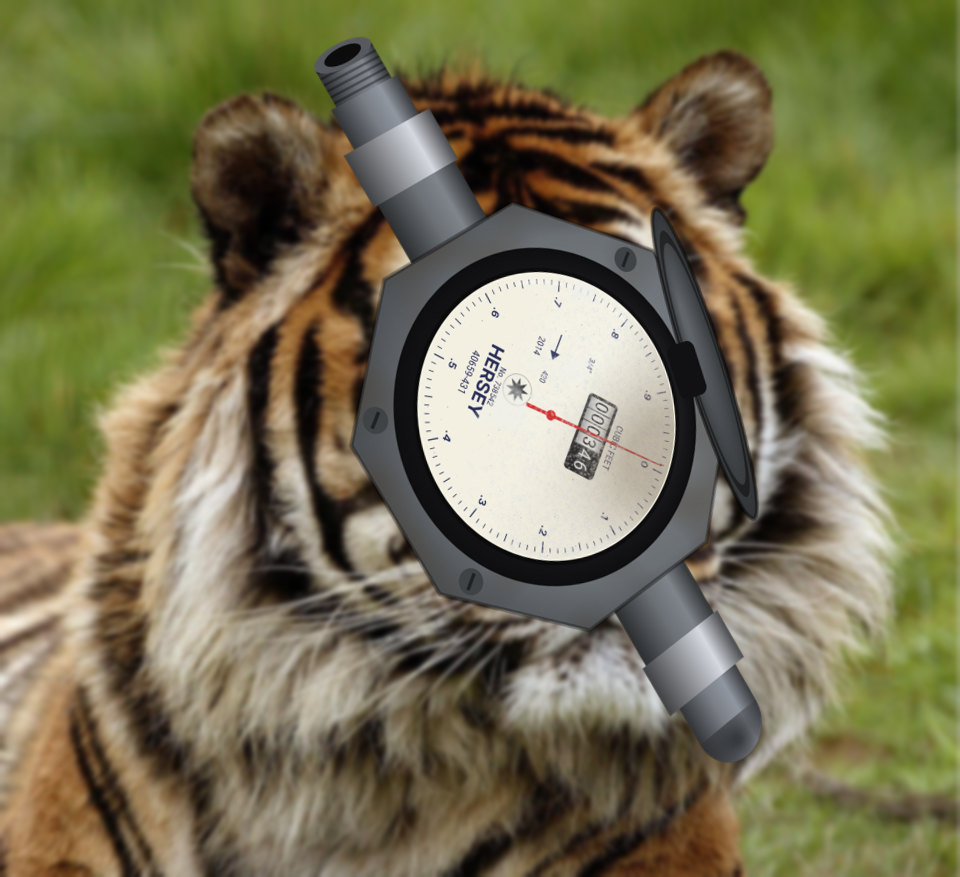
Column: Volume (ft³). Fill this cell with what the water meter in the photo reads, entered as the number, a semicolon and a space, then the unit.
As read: 345.99; ft³
